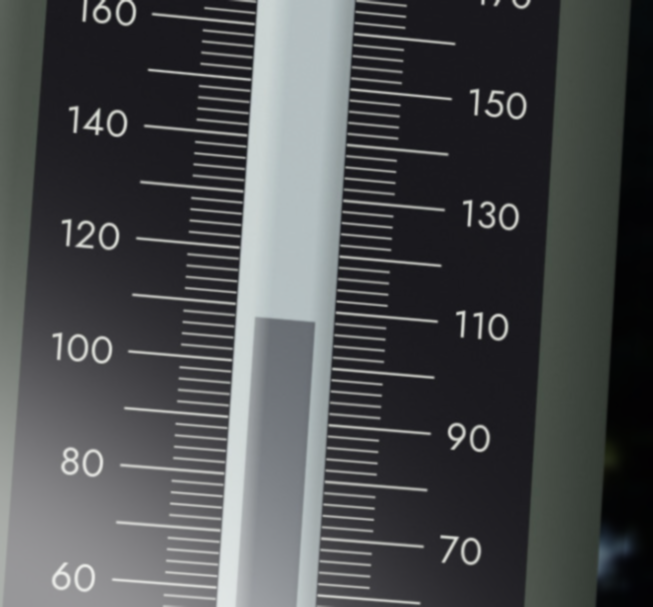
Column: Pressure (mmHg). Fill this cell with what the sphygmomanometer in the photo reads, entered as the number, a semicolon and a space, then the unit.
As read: 108; mmHg
